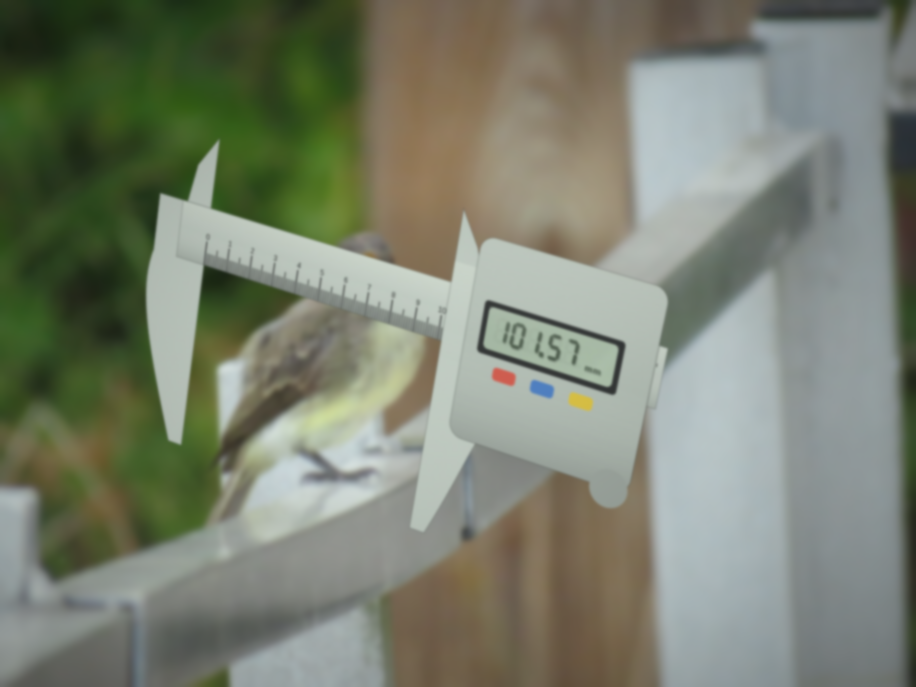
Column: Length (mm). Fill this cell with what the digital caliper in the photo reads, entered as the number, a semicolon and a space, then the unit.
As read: 101.57; mm
